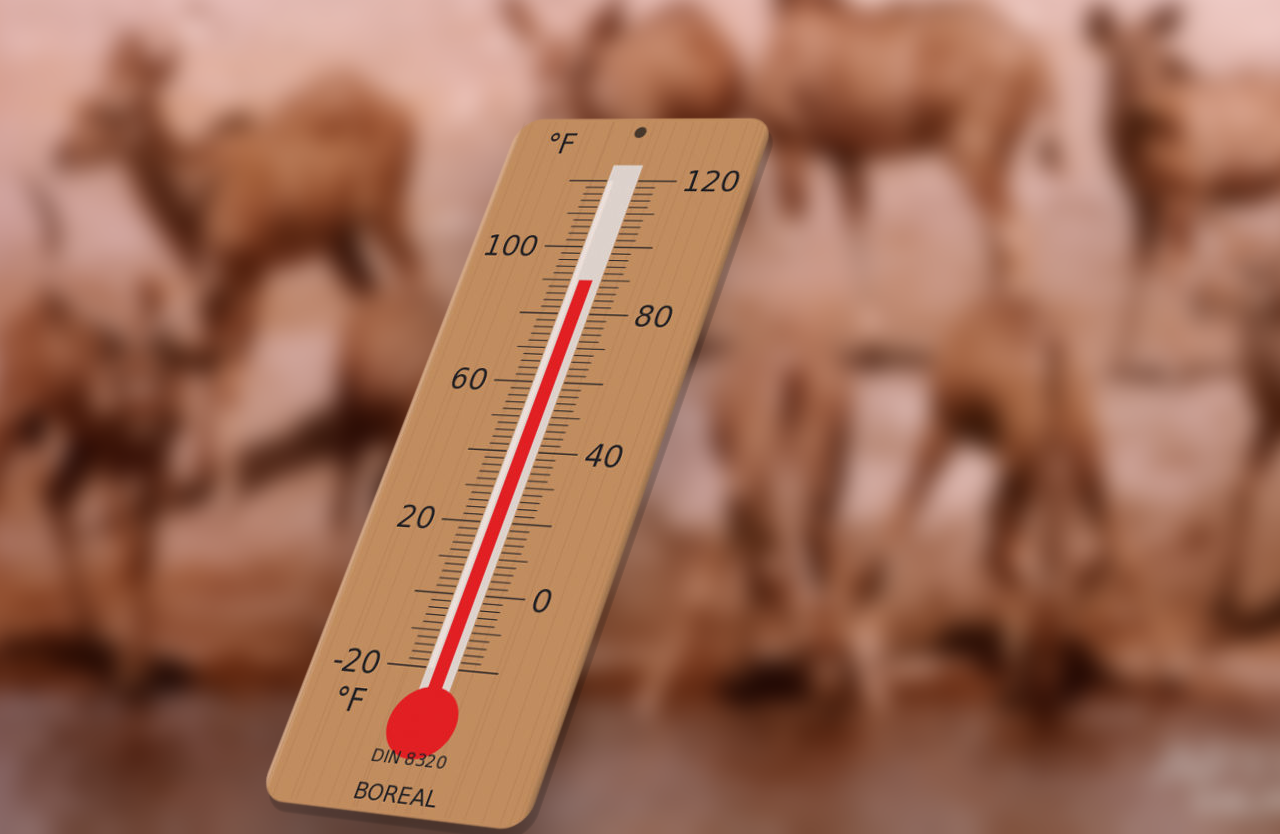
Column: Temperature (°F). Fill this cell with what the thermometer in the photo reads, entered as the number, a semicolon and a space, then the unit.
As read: 90; °F
